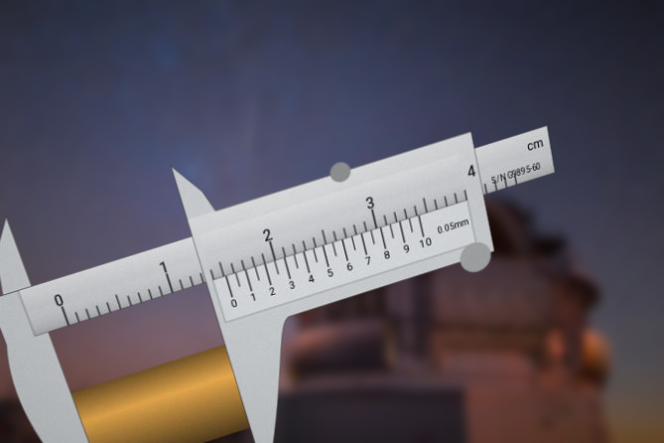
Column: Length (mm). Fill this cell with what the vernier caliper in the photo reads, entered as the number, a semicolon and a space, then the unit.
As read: 15.2; mm
